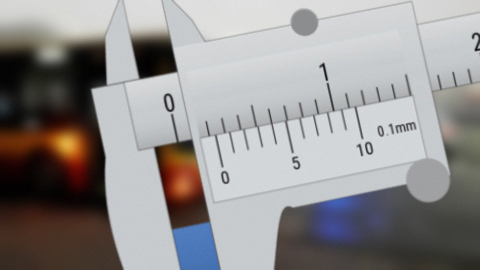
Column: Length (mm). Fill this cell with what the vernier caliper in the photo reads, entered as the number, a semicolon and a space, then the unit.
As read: 2.4; mm
